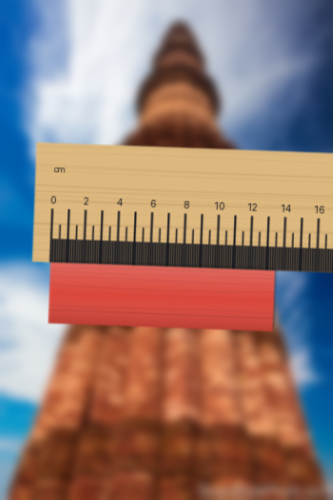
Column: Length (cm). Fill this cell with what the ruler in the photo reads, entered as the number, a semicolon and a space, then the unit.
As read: 13.5; cm
